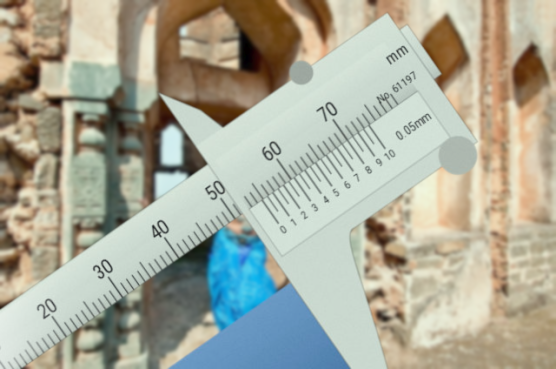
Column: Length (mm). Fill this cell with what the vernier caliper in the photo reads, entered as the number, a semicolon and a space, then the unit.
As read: 54.8; mm
